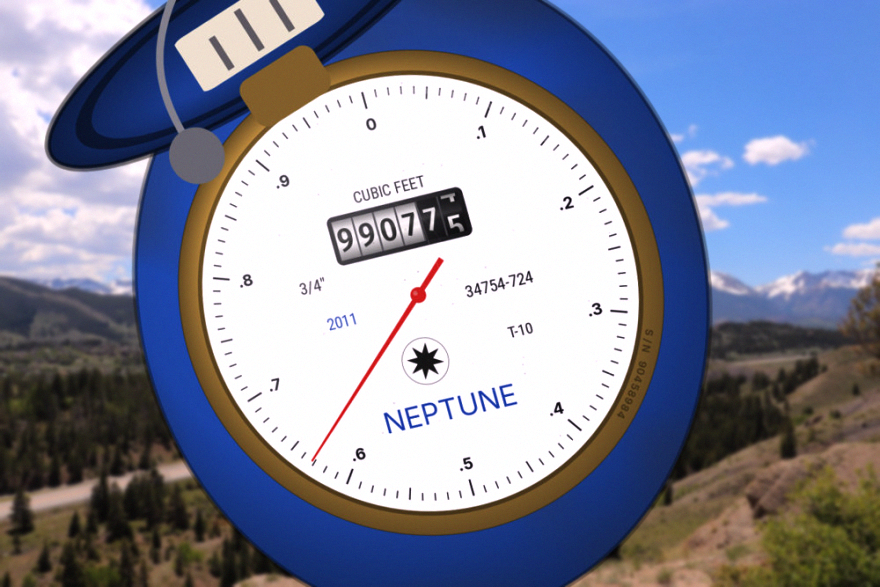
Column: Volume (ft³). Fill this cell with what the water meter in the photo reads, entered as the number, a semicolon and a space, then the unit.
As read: 990774.63; ft³
